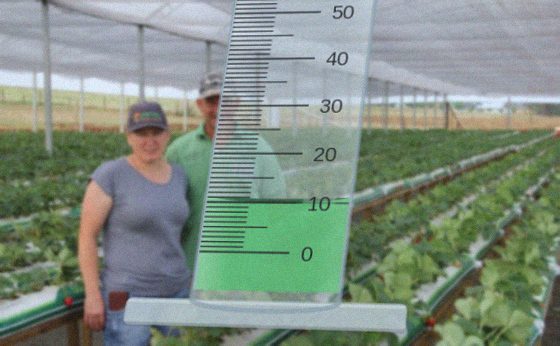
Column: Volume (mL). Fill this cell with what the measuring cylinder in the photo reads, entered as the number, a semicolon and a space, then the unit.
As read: 10; mL
